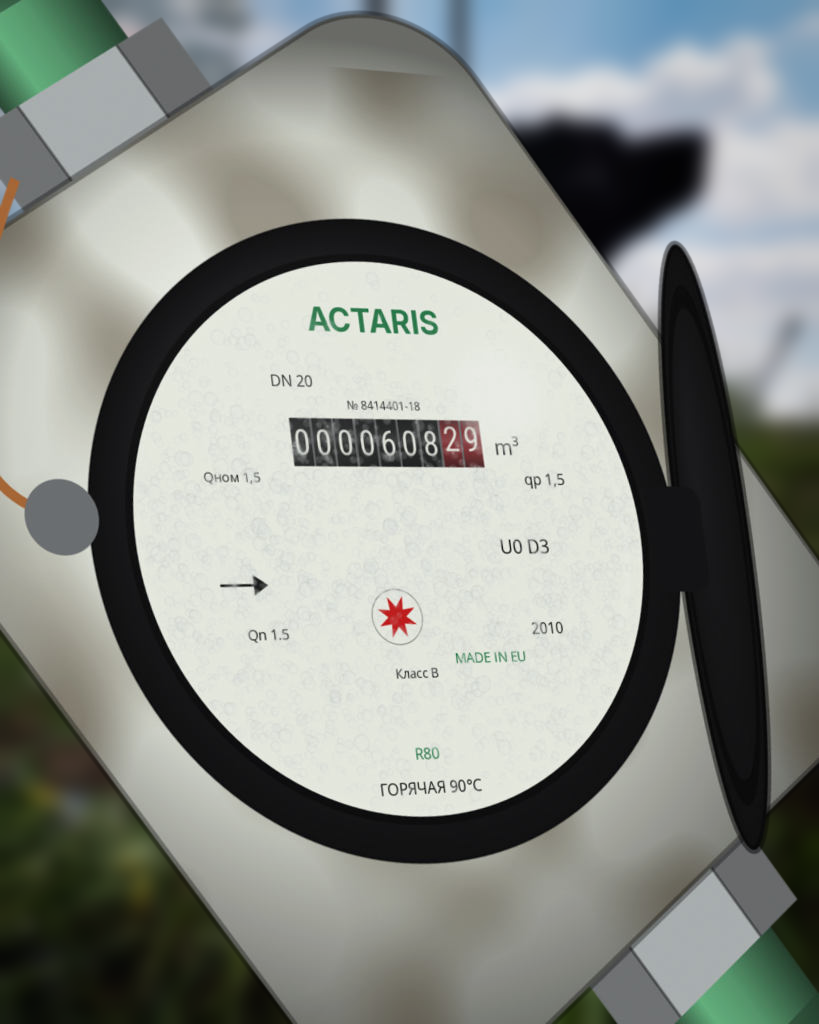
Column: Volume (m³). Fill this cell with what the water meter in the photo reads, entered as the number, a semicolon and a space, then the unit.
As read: 608.29; m³
